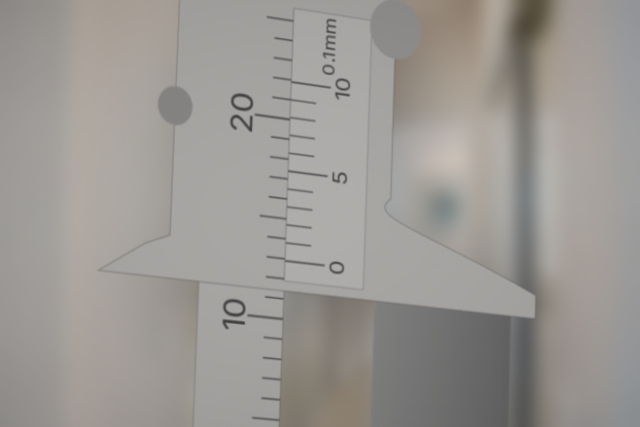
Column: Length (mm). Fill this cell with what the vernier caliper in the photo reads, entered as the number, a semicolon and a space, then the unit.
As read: 12.9; mm
